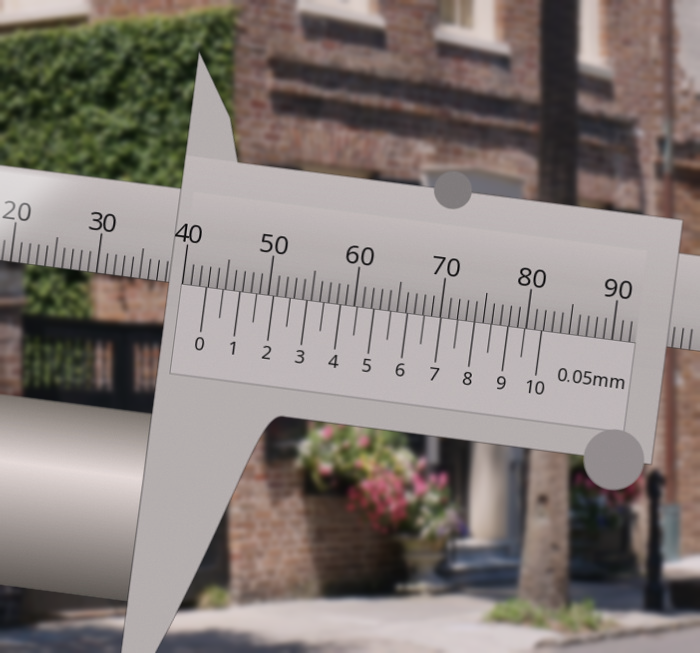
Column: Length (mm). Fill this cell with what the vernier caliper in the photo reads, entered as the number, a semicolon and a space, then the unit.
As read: 42.8; mm
